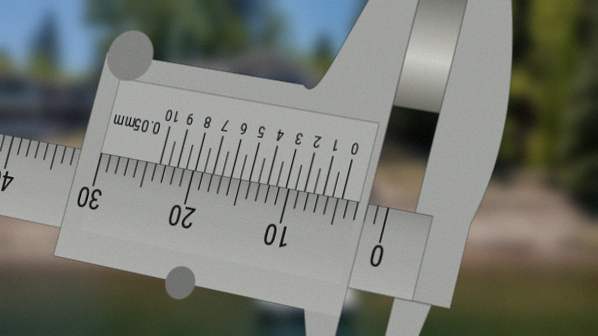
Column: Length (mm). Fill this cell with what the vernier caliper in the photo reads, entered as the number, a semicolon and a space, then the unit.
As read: 4.6; mm
